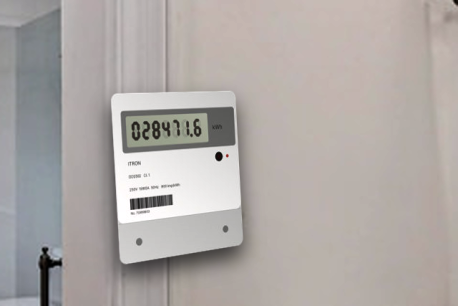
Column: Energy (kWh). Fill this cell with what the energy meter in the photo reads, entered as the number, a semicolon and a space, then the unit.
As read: 28471.6; kWh
